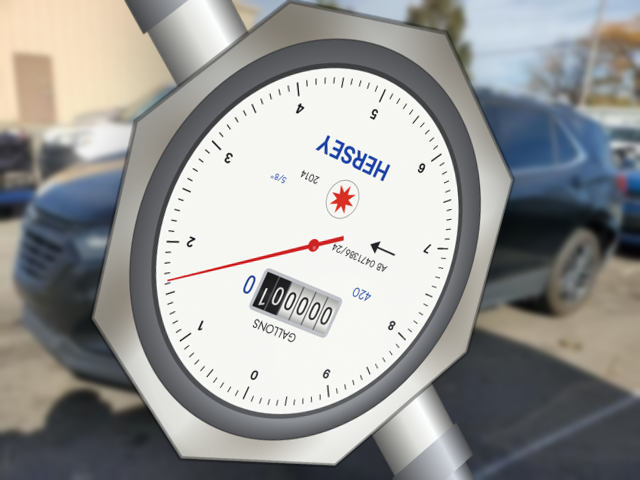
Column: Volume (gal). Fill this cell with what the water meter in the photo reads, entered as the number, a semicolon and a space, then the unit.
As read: 11.6; gal
